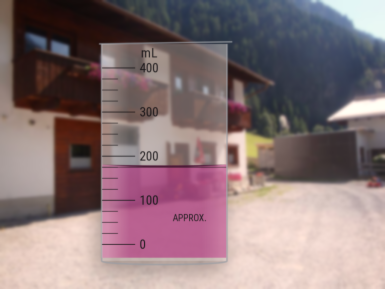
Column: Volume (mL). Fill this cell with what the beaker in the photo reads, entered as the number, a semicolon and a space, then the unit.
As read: 175; mL
